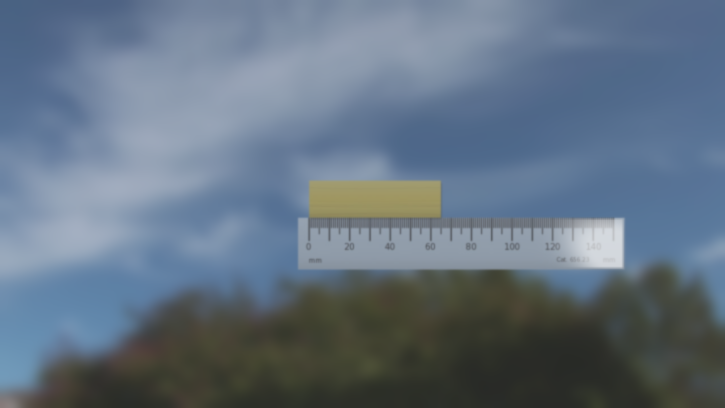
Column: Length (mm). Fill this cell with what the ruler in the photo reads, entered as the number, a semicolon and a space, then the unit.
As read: 65; mm
